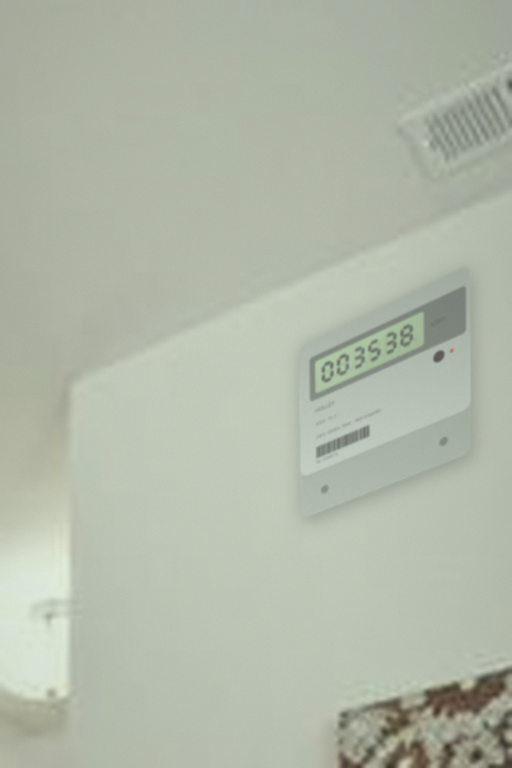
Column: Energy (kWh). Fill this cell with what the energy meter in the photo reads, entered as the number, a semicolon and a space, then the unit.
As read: 3538; kWh
